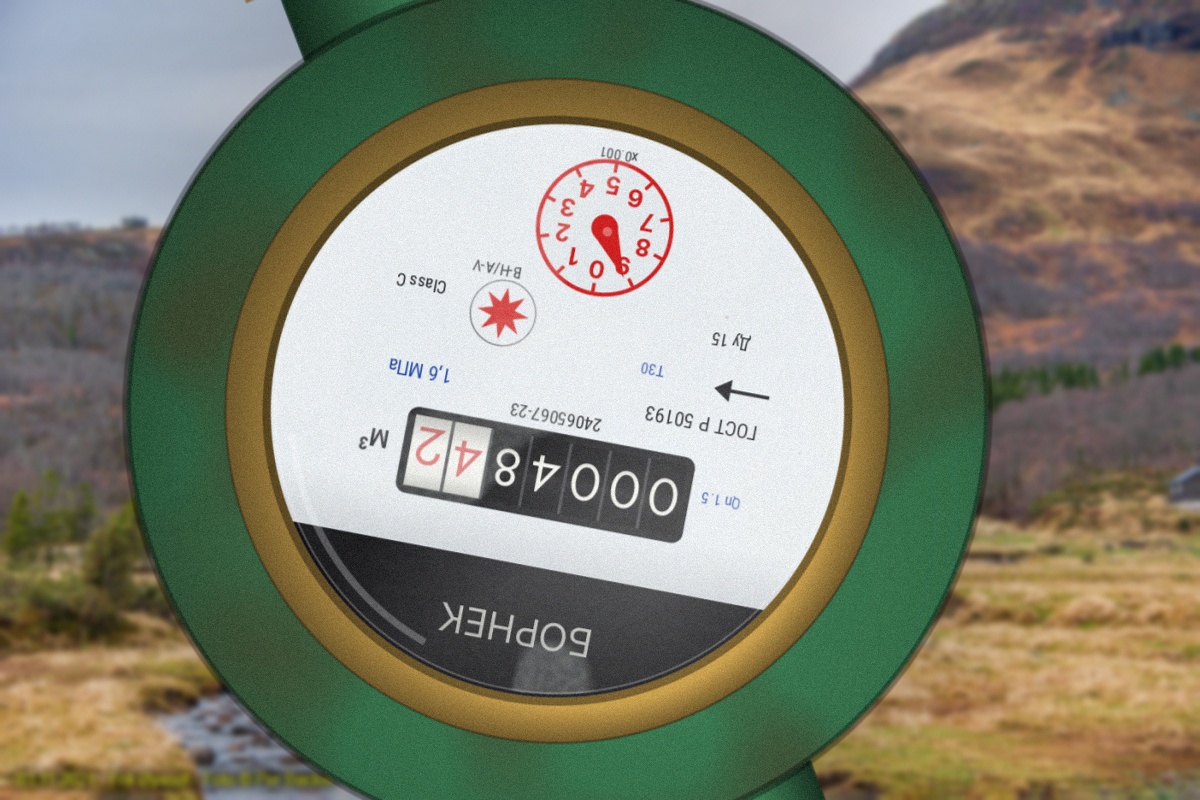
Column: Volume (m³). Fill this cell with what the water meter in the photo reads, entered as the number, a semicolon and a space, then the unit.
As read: 48.419; m³
